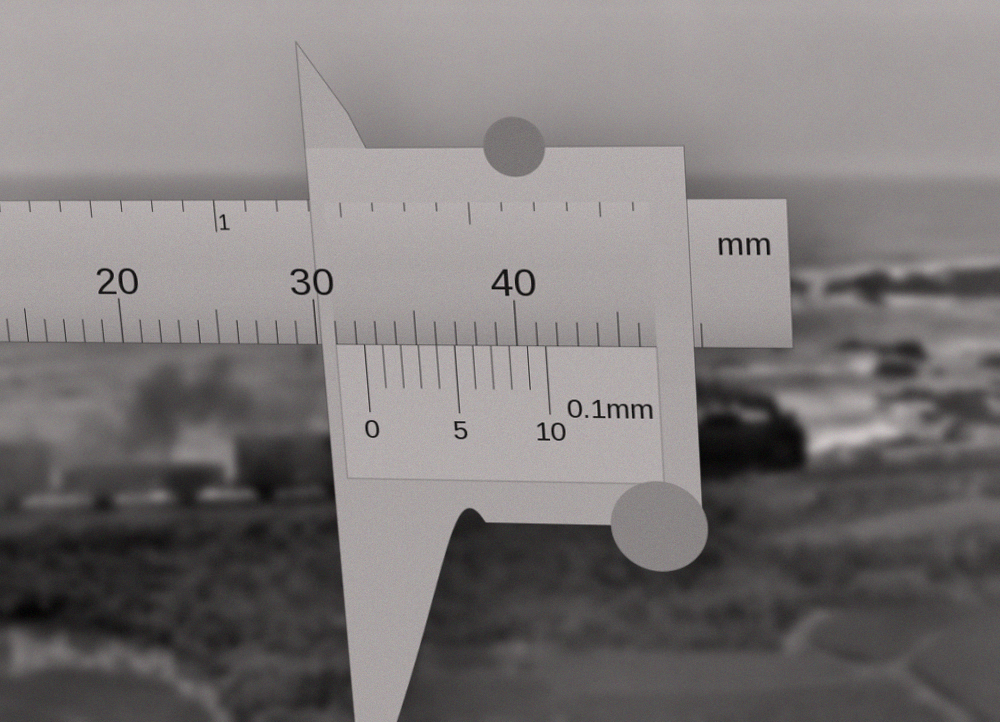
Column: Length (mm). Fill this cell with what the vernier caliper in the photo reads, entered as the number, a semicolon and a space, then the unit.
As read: 32.4; mm
